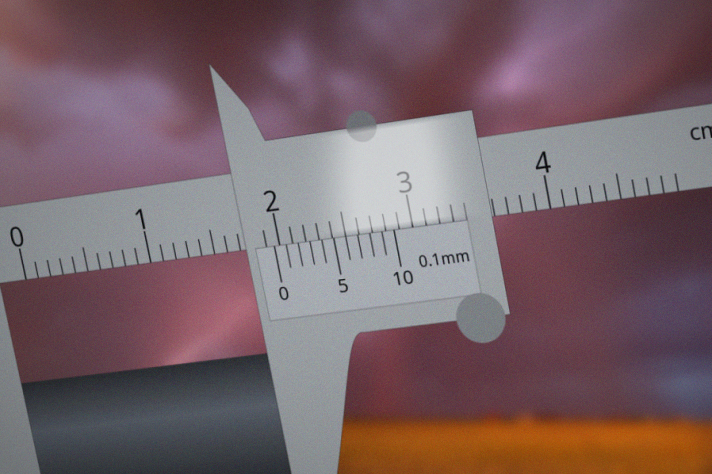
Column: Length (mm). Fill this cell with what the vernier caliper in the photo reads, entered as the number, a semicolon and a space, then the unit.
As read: 19.6; mm
